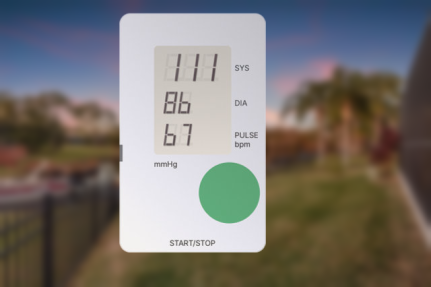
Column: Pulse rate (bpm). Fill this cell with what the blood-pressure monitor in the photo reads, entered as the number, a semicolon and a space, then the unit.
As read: 67; bpm
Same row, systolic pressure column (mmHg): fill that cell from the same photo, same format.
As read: 111; mmHg
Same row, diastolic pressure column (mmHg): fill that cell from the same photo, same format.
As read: 86; mmHg
